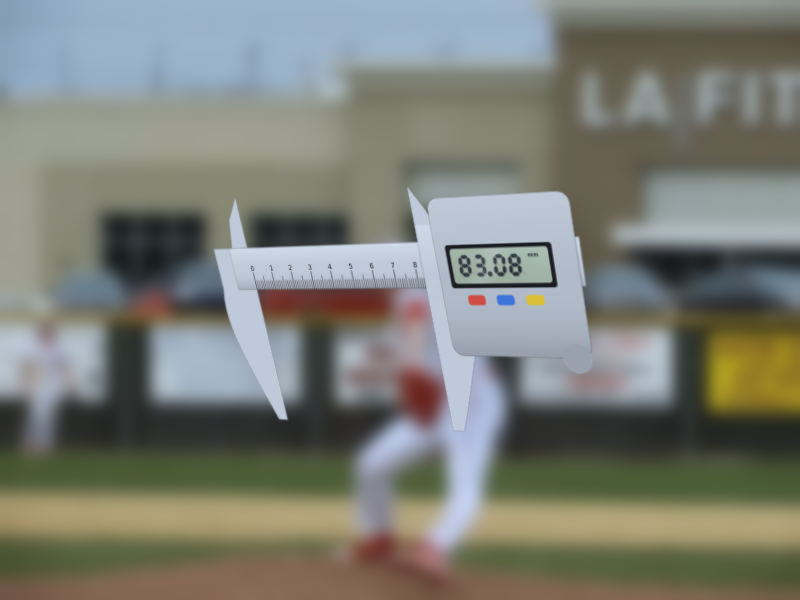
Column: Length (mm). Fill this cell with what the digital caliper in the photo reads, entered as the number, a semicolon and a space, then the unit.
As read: 83.08; mm
